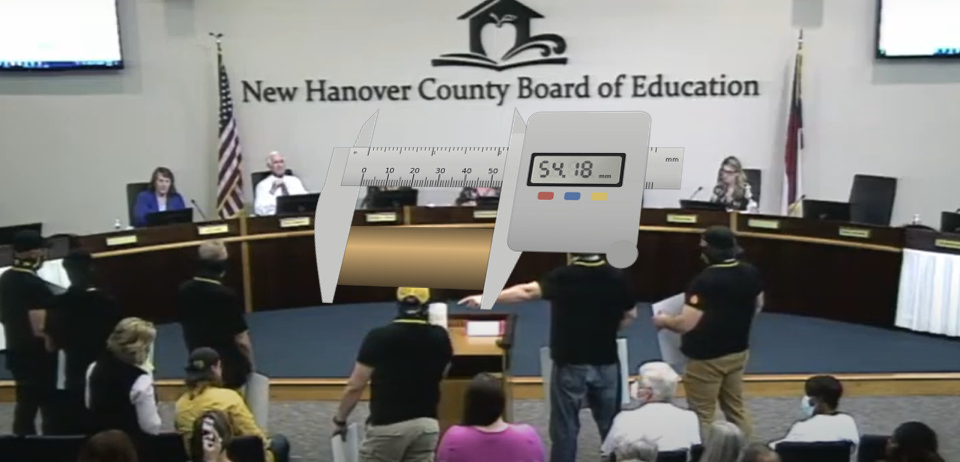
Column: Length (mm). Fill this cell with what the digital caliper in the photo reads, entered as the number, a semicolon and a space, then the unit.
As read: 54.18; mm
